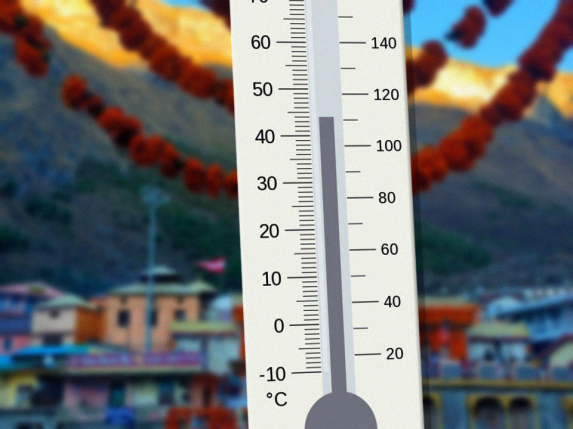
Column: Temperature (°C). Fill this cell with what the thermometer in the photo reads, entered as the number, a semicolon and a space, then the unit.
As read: 44; °C
